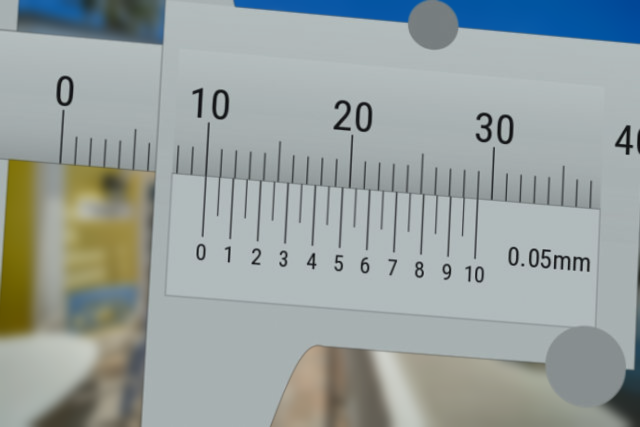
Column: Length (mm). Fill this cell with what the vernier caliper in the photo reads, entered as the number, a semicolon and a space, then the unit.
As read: 10.0; mm
